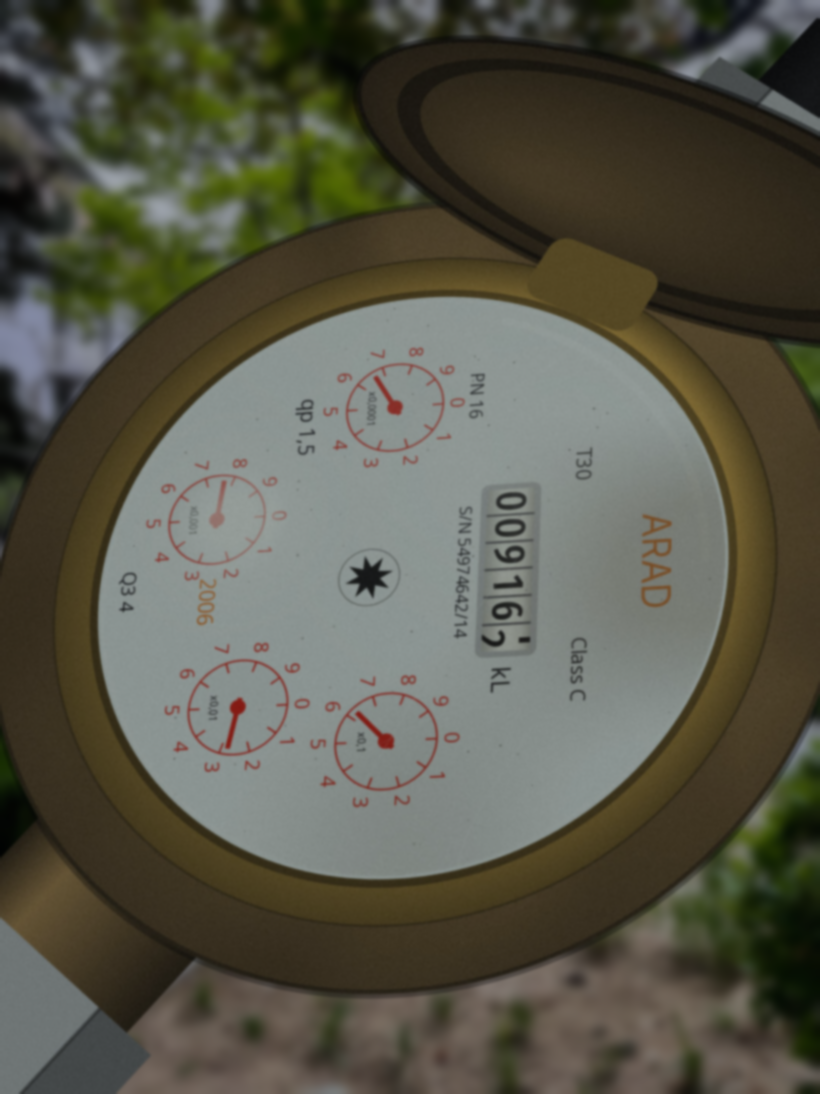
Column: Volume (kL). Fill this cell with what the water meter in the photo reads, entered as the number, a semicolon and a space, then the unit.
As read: 9161.6276; kL
